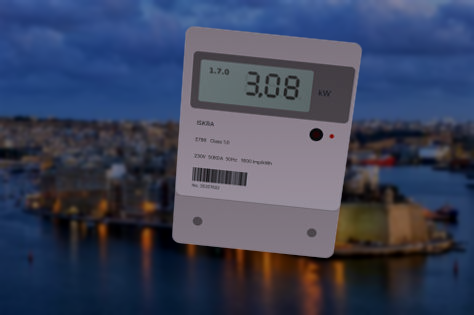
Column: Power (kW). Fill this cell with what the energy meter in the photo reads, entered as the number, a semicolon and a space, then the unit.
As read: 3.08; kW
